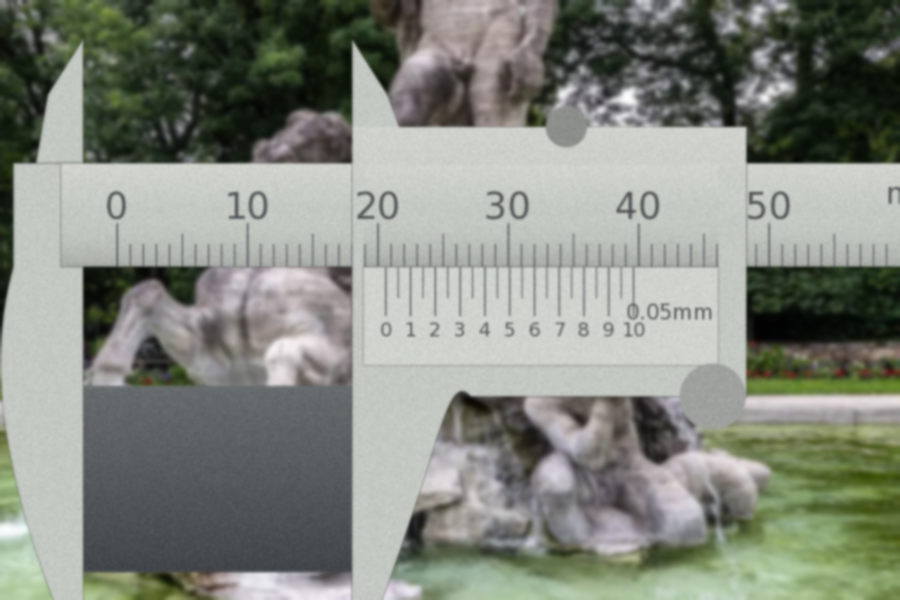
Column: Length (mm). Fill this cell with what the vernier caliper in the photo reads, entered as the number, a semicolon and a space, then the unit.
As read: 20.6; mm
